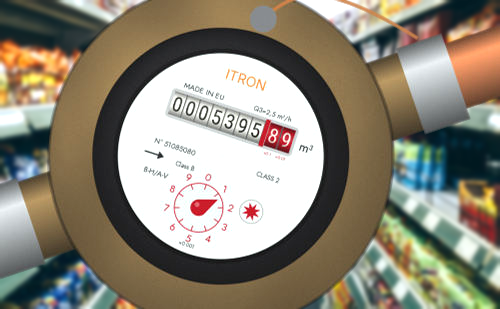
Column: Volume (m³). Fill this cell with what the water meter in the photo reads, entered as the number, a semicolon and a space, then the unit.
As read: 5395.891; m³
